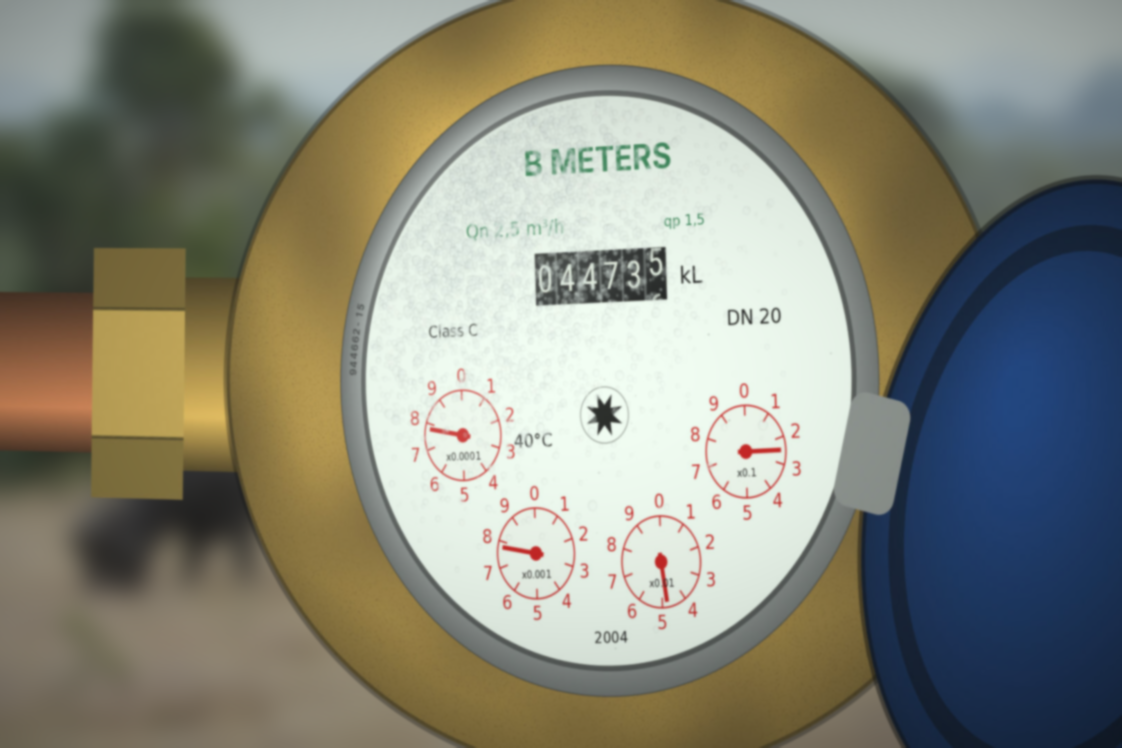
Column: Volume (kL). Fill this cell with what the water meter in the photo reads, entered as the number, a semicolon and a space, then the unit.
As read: 44735.2477; kL
